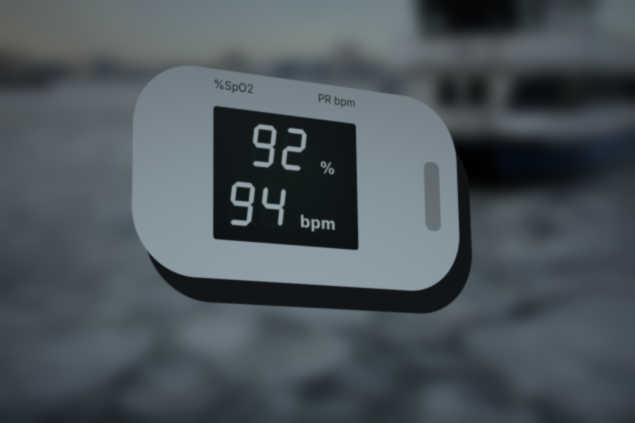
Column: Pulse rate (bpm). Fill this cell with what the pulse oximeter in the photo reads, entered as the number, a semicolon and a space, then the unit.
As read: 94; bpm
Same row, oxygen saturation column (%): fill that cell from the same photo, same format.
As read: 92; %
